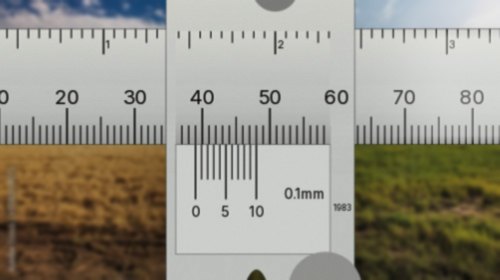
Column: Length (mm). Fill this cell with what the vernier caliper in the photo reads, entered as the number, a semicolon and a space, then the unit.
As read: 39.0; mm
